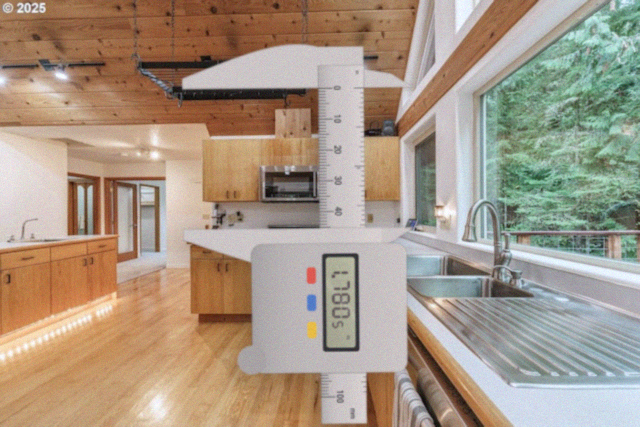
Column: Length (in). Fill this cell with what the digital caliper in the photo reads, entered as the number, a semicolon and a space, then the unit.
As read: 1.7805; in
